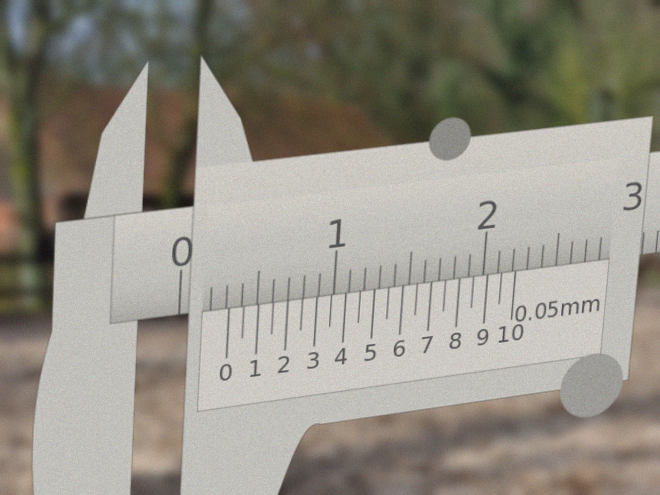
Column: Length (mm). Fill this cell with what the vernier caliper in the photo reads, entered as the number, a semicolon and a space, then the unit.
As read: 3.2; mm
